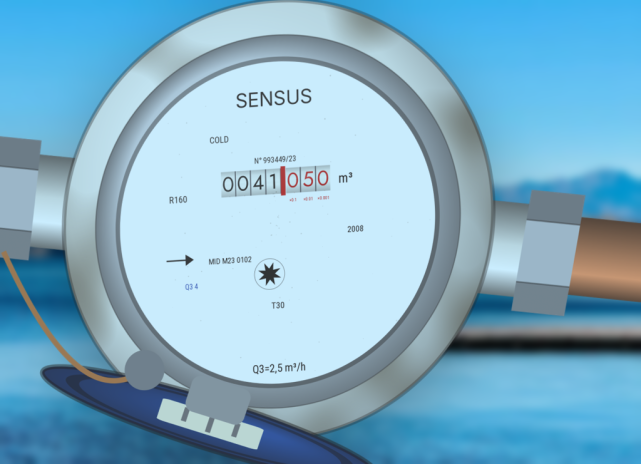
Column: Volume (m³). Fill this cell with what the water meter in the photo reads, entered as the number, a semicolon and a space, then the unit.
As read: 41.050; m³
